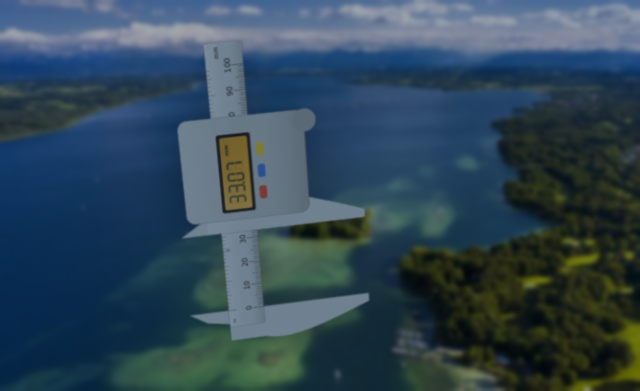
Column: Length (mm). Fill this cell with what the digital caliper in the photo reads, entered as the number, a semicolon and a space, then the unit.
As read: 33.07; mm
